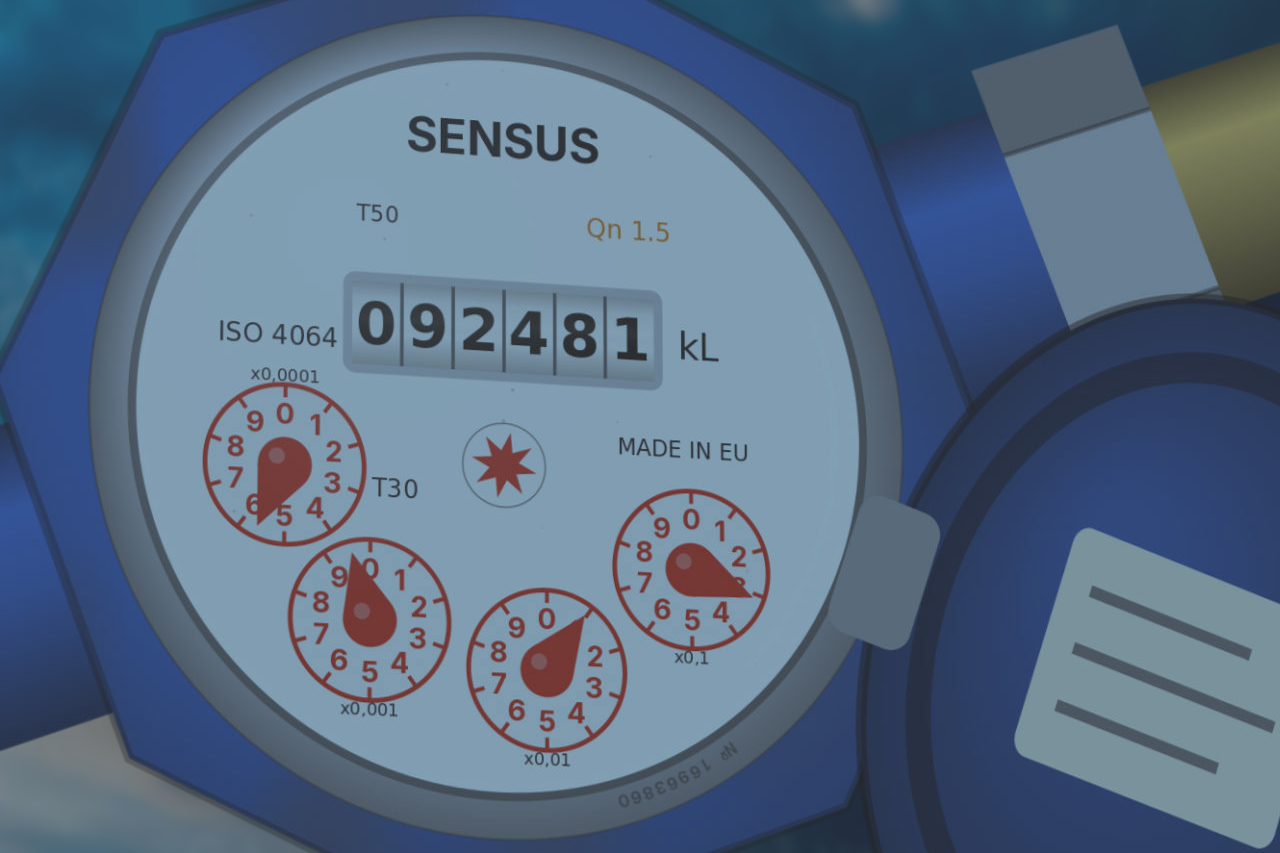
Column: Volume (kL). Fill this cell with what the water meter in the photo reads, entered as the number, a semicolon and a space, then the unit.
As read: 92481.3095; kL
